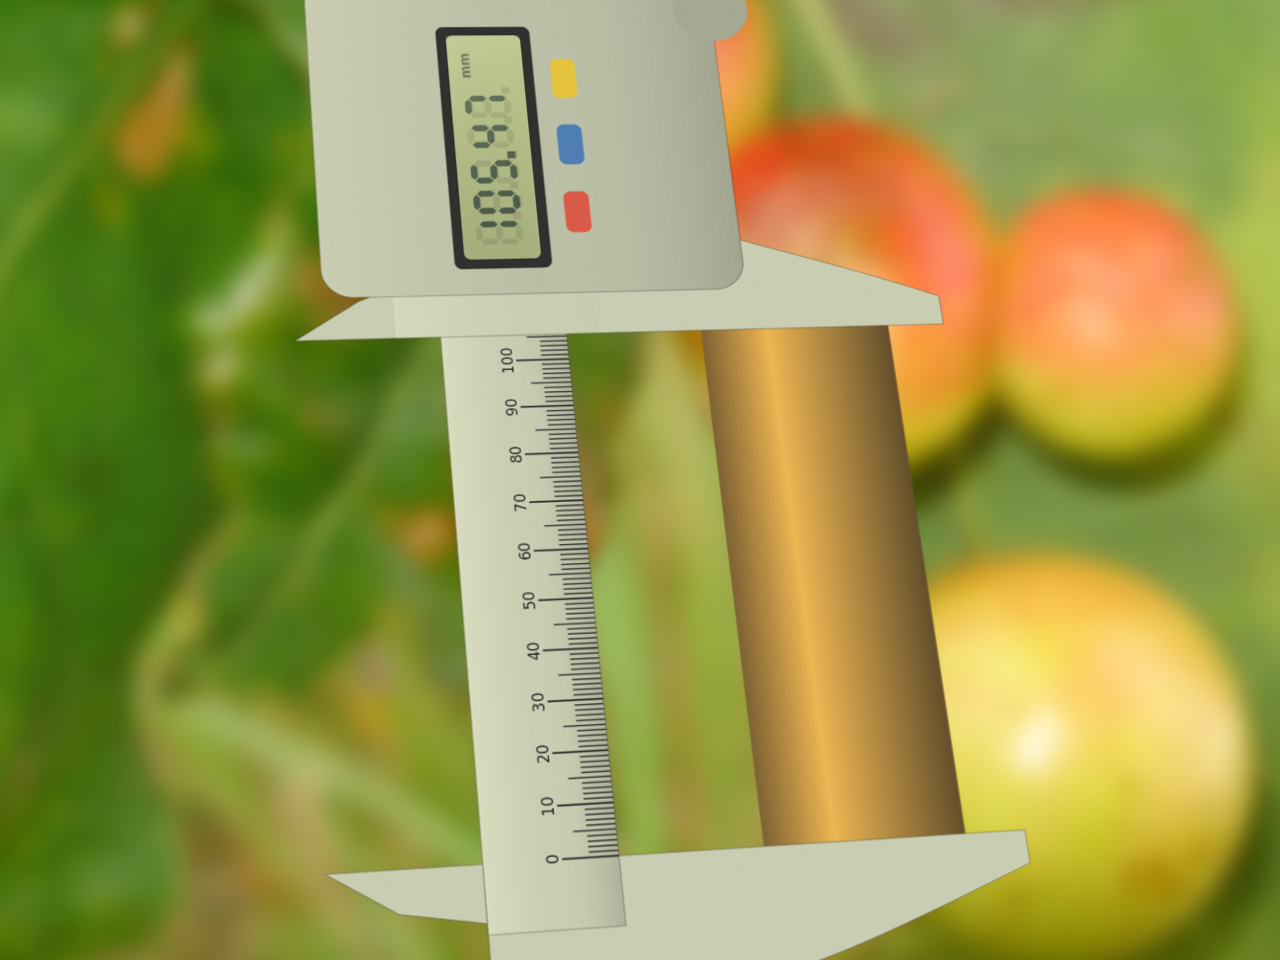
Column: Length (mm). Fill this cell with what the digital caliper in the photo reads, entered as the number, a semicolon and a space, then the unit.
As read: 105.47; mm
